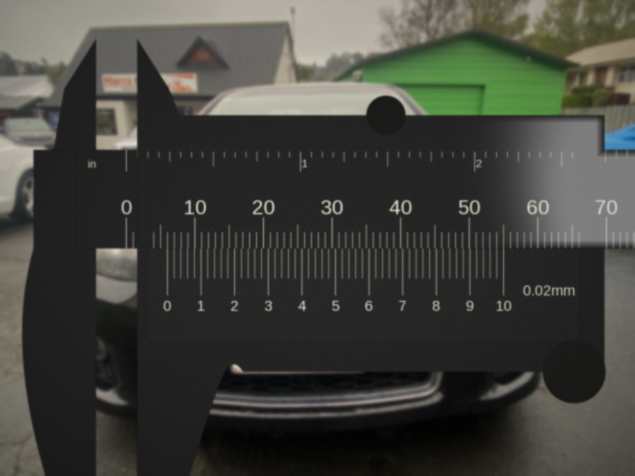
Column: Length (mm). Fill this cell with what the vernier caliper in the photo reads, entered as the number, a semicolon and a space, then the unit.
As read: 6.0; mm
